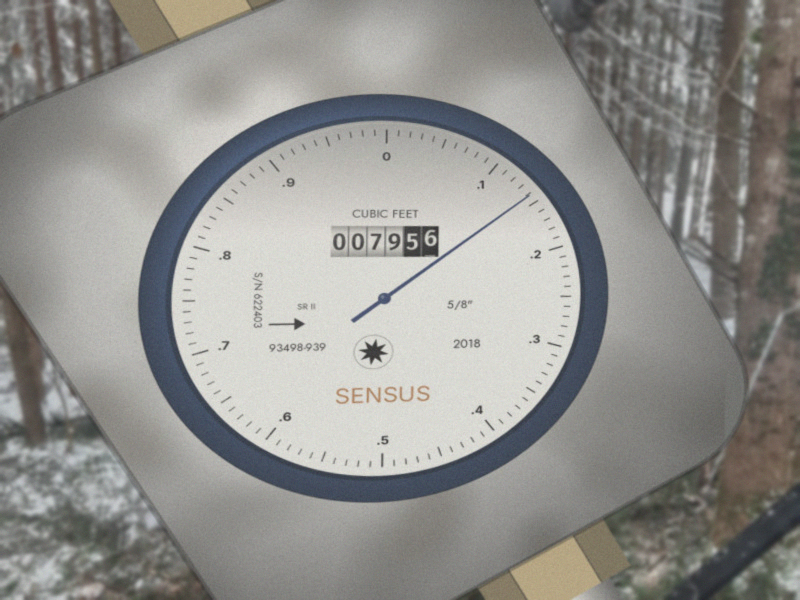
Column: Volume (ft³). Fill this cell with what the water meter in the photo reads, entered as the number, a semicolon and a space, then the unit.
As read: 7956.14; ft³
